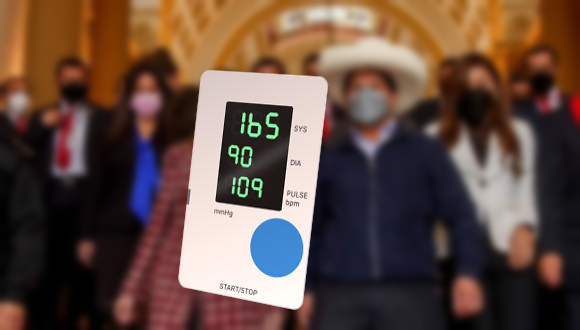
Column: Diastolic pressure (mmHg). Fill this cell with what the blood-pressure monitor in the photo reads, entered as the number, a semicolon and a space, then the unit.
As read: 90; mmHg
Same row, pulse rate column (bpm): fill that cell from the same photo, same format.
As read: 109; bpm
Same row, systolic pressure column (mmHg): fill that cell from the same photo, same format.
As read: 165; mmHg
